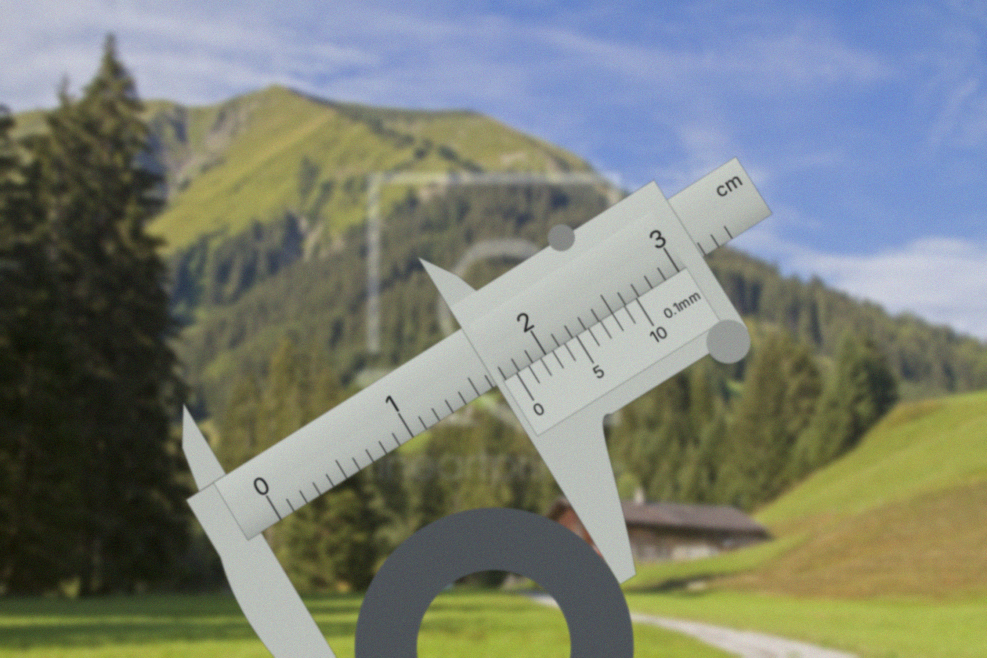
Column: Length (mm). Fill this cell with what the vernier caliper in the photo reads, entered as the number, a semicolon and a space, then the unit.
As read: 17.8; mm
